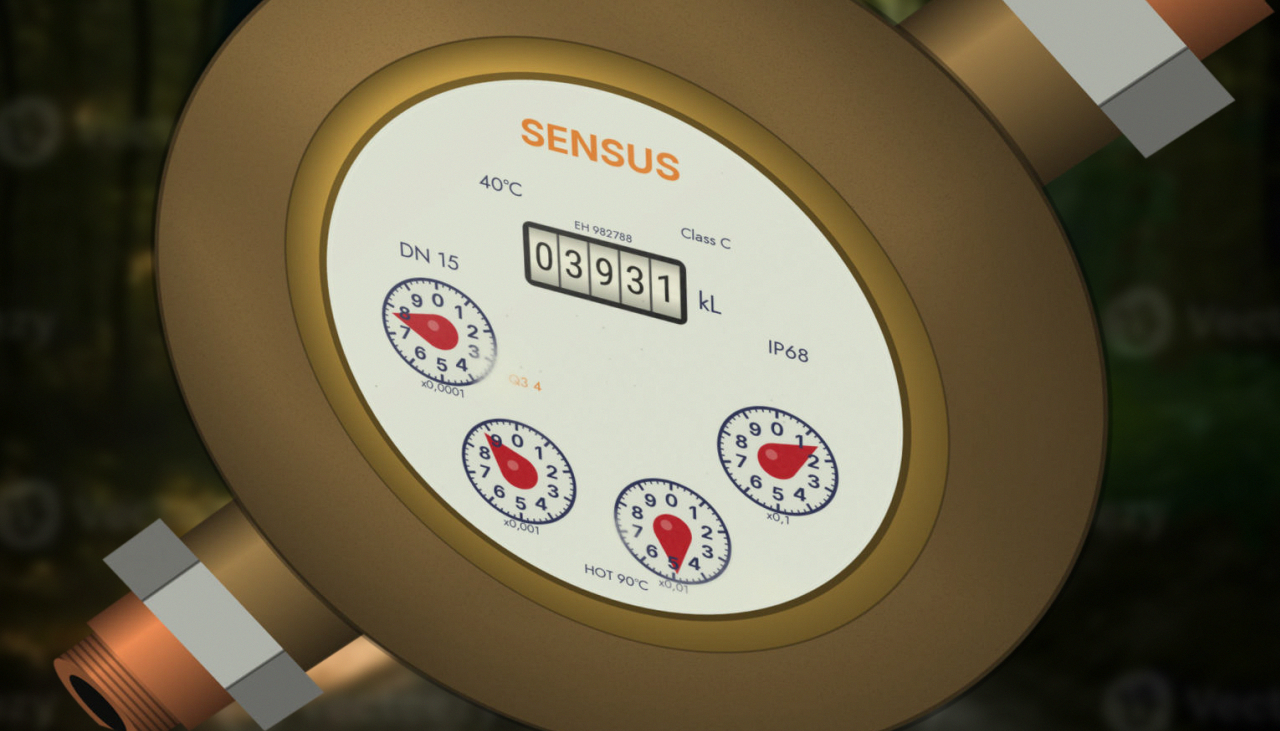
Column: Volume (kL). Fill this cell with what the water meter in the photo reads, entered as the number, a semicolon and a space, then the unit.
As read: 3931.1487; kL
